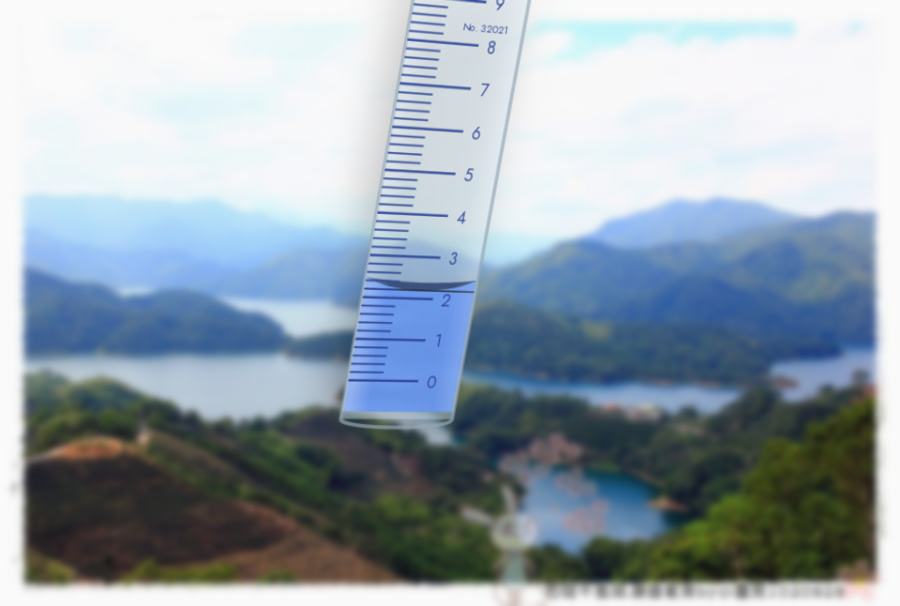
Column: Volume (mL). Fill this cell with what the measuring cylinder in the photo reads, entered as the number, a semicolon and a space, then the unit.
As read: 2.2; mL
